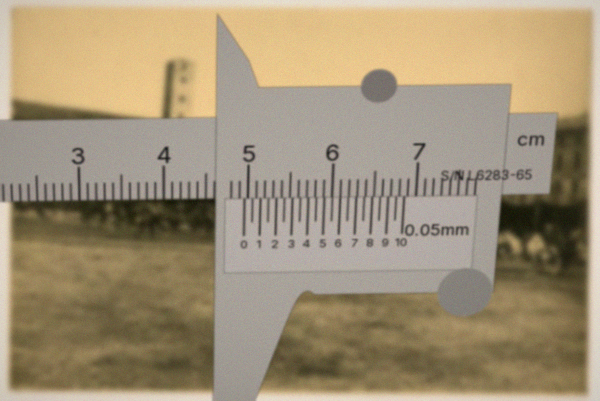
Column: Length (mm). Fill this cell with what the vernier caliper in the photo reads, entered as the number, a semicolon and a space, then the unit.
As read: 49.6; mm
